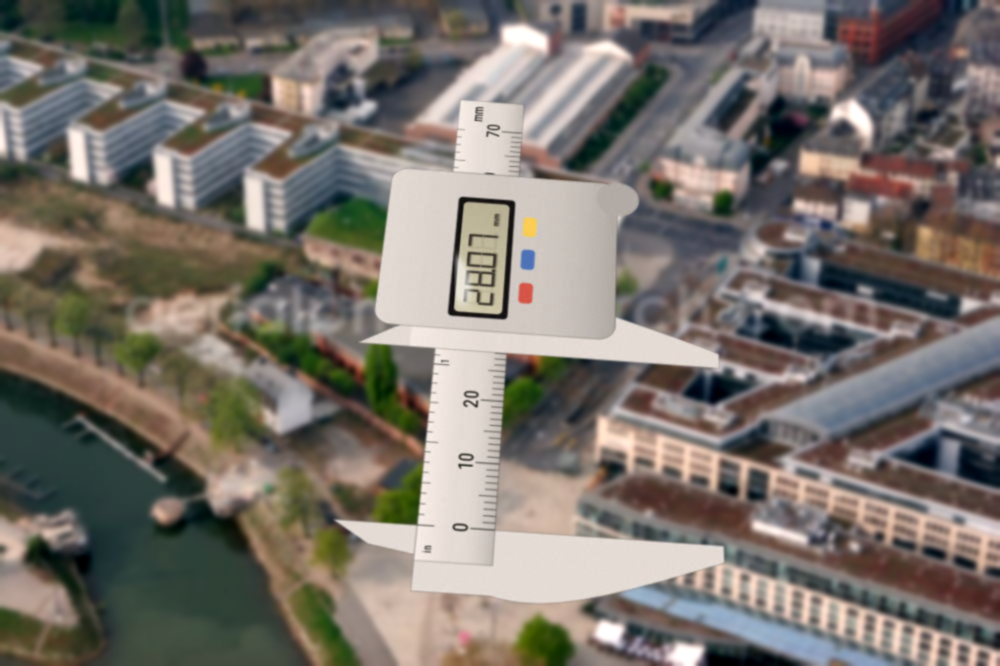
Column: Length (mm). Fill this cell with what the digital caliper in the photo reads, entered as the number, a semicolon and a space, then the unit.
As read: 28.07; mm
